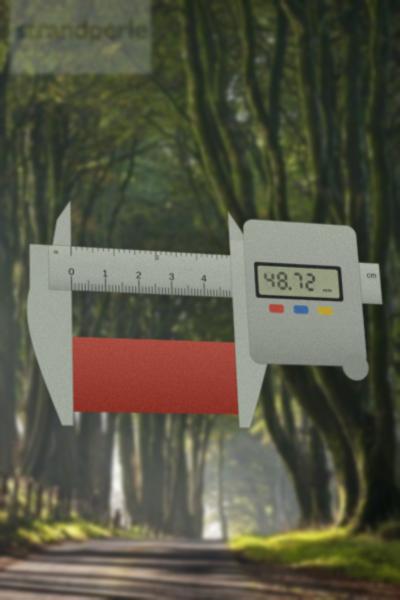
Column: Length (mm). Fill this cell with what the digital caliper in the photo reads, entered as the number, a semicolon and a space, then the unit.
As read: 48.72; mm
